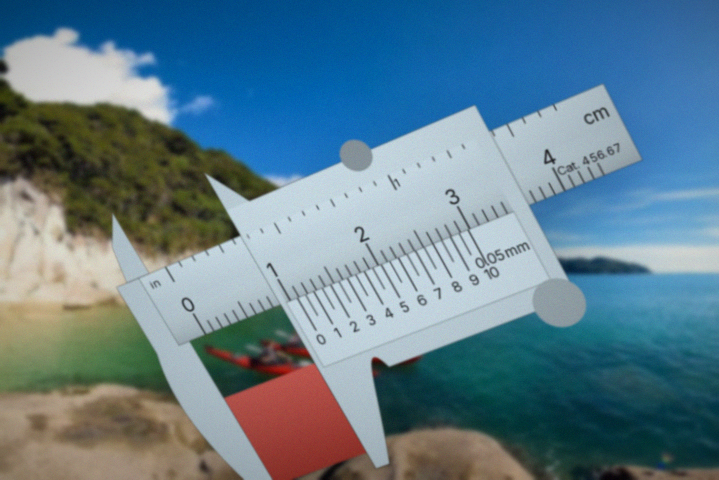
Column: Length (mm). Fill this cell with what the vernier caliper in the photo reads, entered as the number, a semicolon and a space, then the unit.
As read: 10.8; mm
